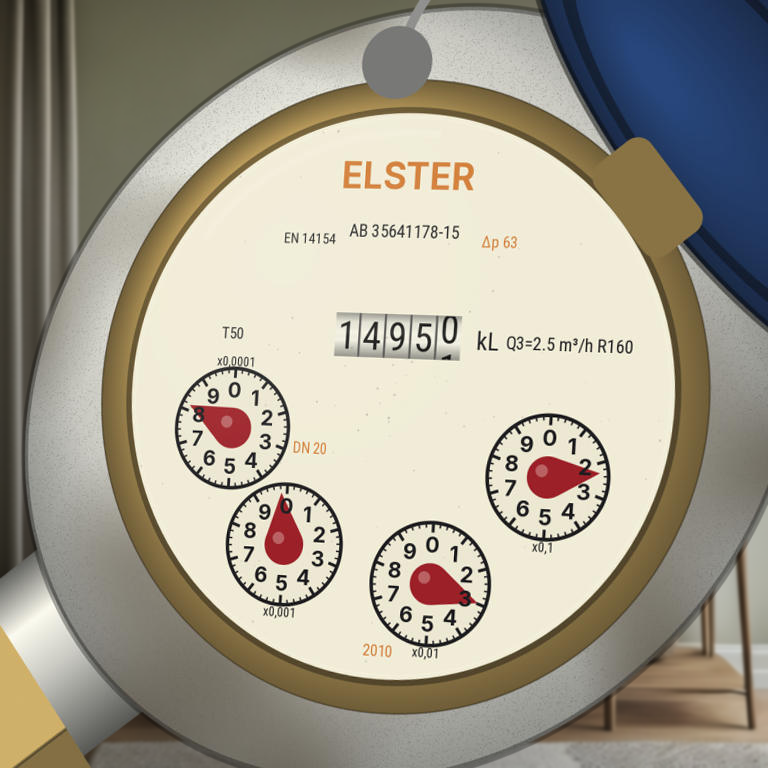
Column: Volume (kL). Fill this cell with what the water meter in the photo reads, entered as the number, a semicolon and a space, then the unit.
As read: 14950.2298; kL
